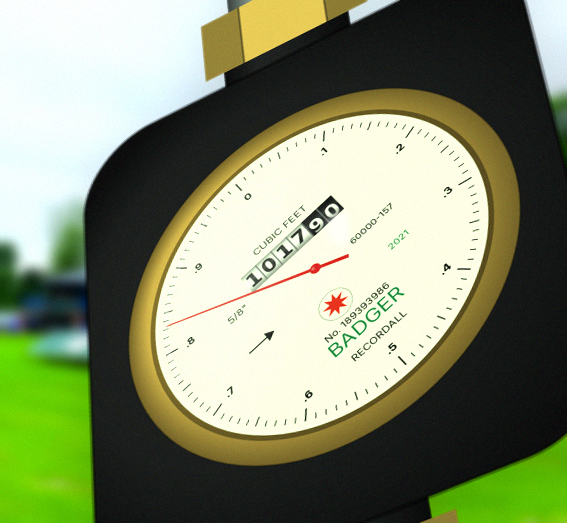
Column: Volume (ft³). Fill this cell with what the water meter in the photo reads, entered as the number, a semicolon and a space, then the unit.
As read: 101789.83; ft³
